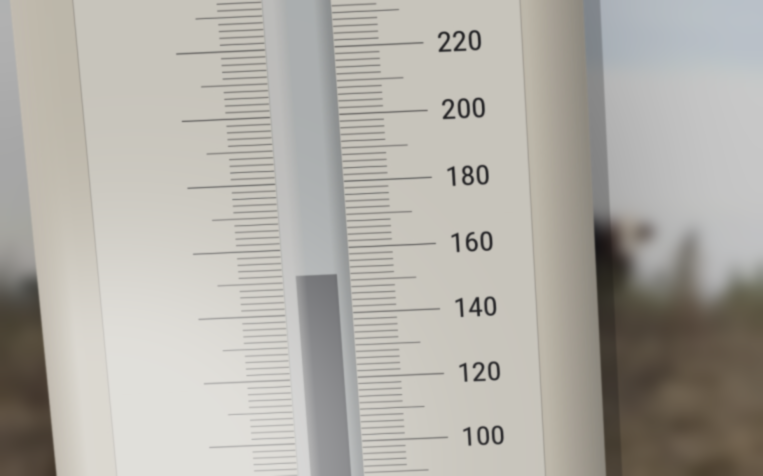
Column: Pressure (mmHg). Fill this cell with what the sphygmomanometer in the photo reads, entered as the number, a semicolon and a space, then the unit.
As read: 152; mmHg
